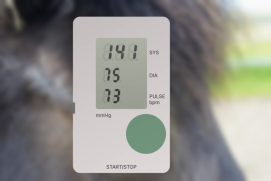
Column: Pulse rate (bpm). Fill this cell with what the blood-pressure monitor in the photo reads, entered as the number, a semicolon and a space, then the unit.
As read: 73; bpm
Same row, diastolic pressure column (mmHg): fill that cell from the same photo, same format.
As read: 75; mmHg
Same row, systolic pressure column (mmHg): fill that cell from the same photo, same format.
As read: 141; mmHg
